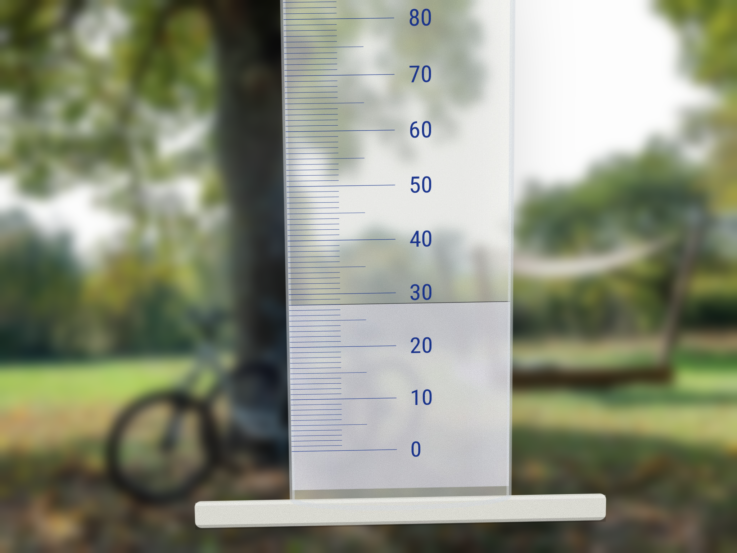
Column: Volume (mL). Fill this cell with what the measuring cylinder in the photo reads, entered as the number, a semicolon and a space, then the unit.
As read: 28; mL
